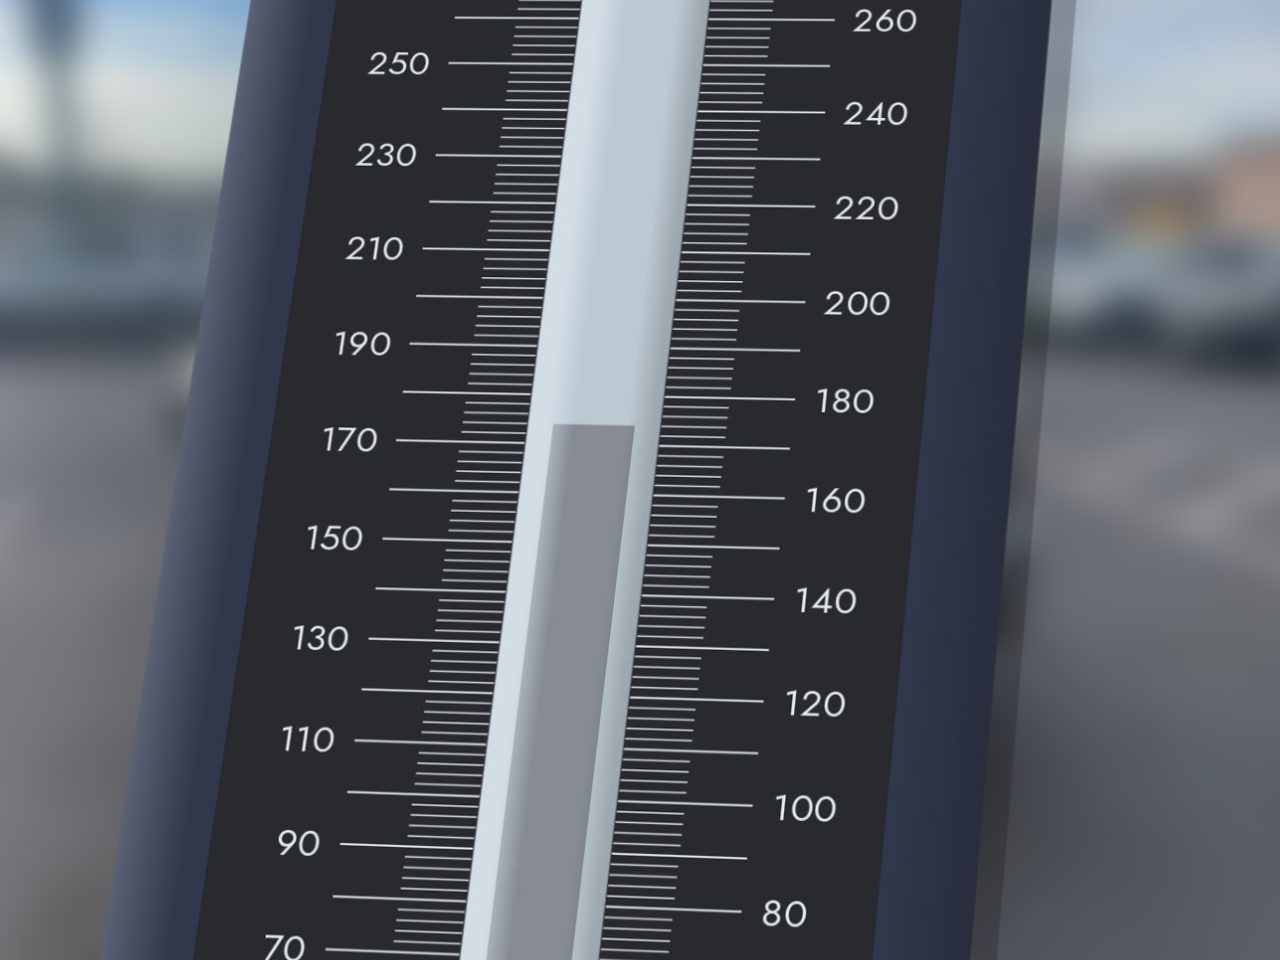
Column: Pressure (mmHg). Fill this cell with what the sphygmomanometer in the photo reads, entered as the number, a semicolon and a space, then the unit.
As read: 174; mmHg
